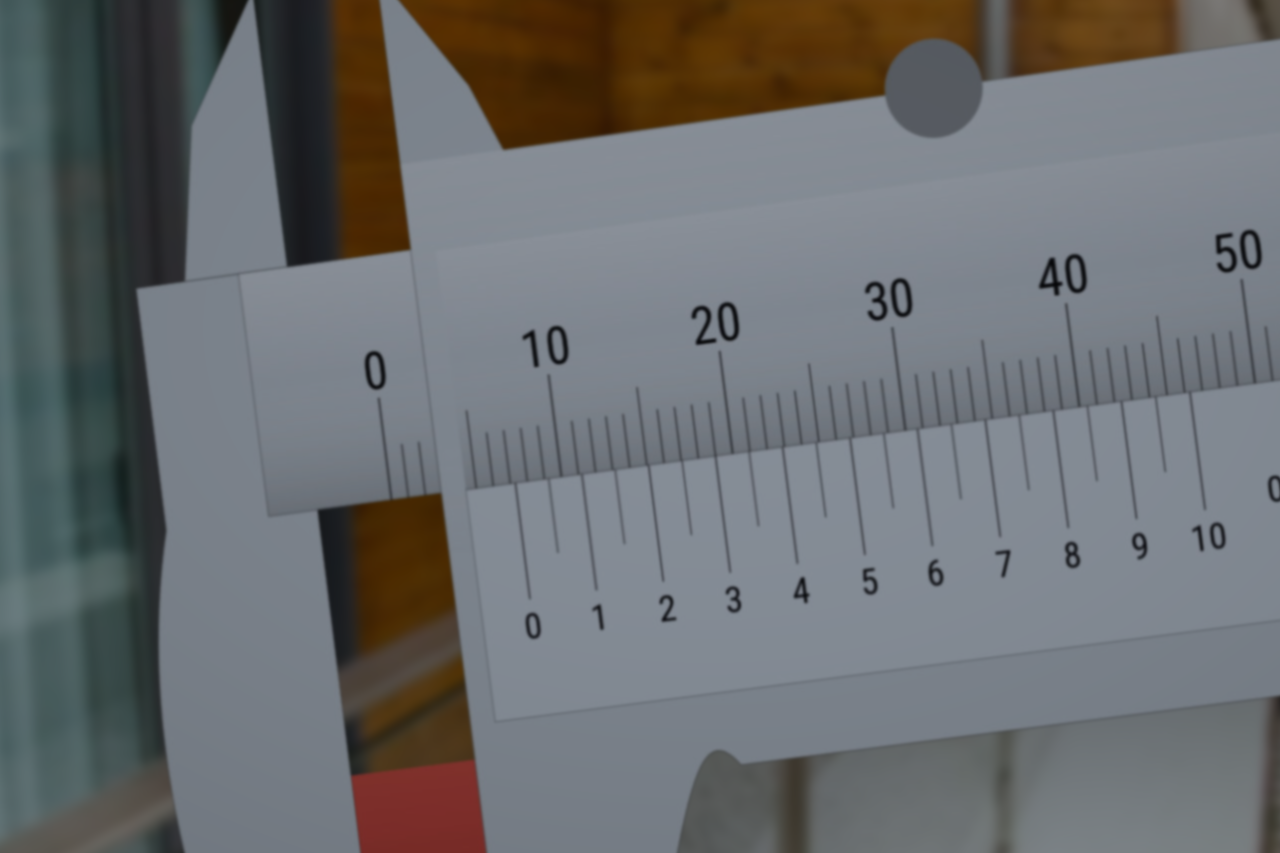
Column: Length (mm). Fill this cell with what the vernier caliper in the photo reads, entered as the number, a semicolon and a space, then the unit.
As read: 7.3; mm
